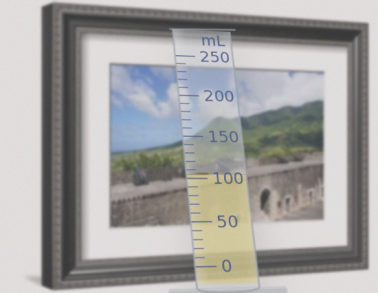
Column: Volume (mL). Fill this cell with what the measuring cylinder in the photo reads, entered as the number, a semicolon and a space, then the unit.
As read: 105; mL
